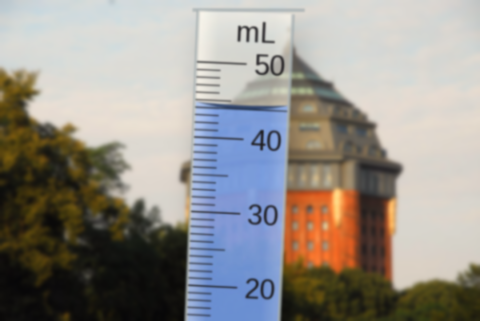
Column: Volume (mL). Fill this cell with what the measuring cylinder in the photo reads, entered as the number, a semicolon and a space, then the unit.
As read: 44; mL
